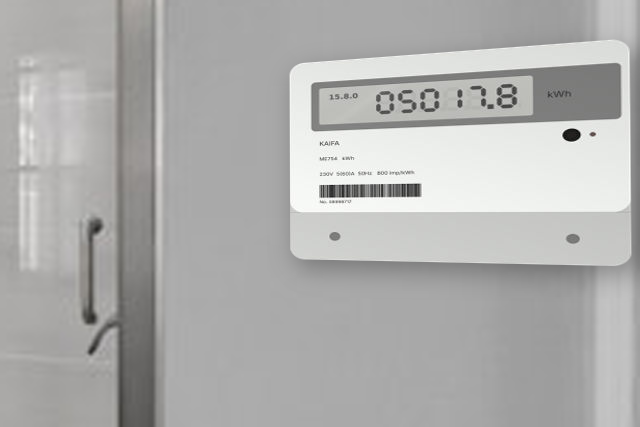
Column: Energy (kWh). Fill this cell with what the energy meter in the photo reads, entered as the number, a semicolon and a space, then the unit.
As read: 5017.8; kWh
